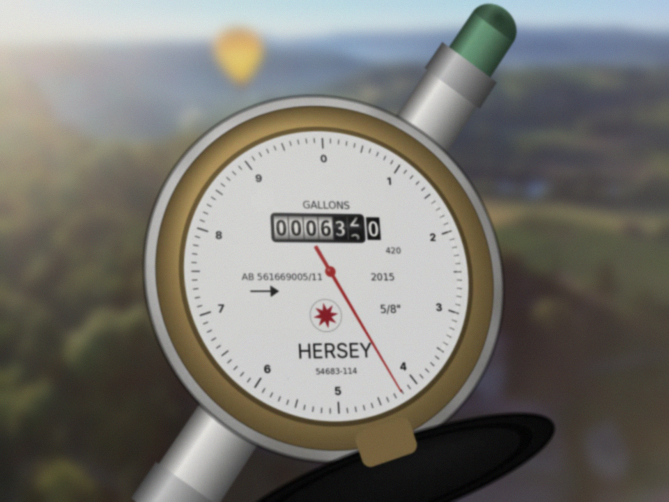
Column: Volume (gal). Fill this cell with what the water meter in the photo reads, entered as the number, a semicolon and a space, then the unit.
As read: 6324.2; gal
